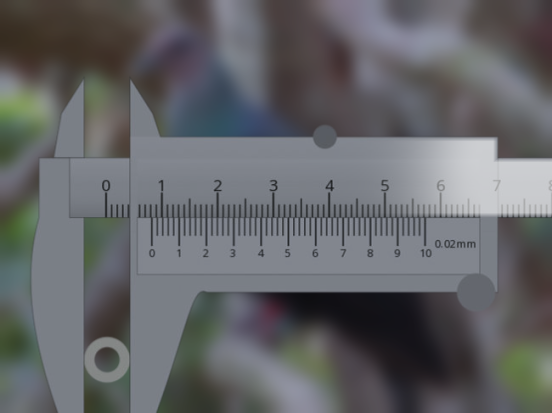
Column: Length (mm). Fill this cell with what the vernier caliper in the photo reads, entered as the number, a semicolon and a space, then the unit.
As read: 8.2; mm
